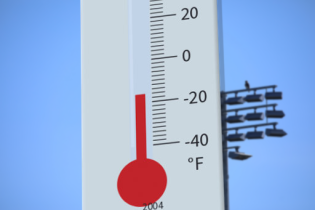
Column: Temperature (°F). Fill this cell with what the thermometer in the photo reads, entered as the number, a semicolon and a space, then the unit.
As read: -16; °F
